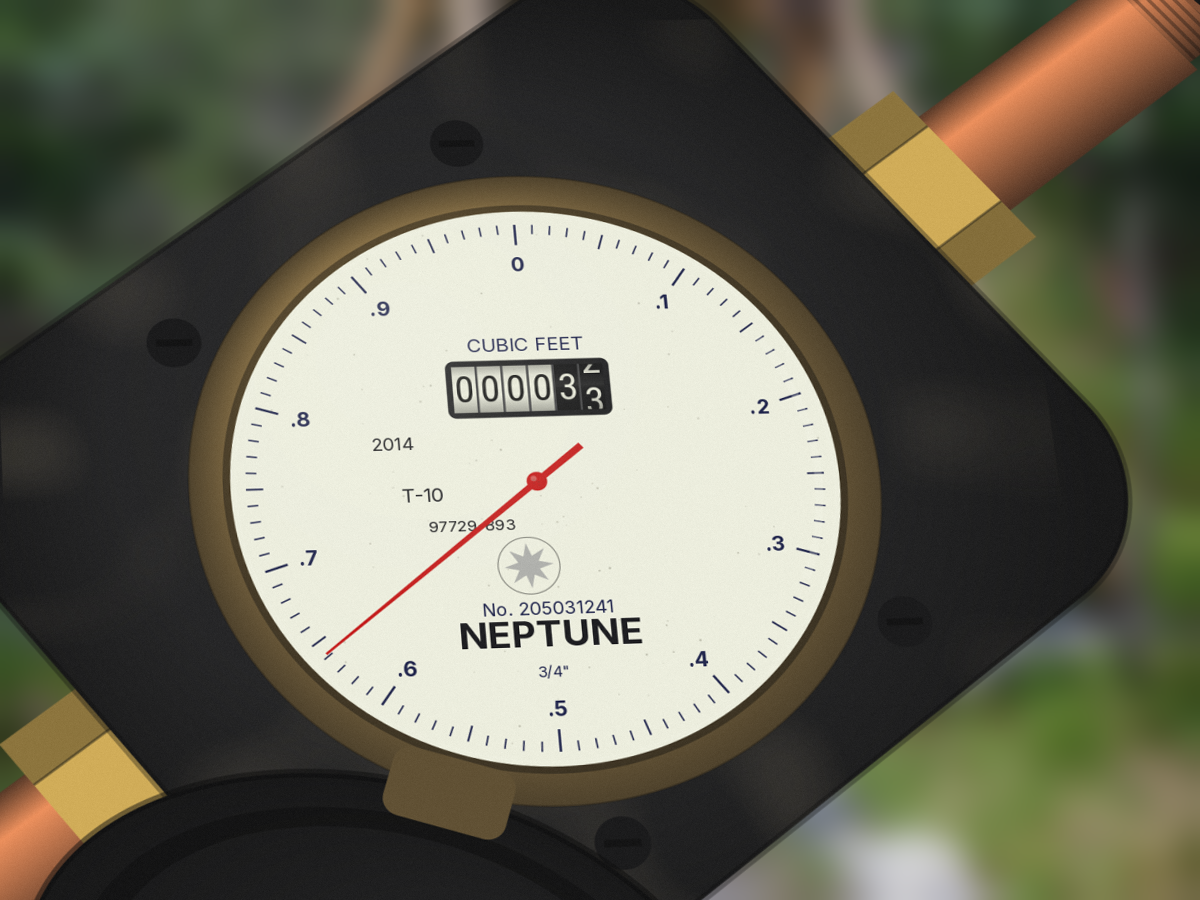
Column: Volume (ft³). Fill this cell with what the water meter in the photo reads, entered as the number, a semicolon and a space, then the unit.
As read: 32.64; ft³
